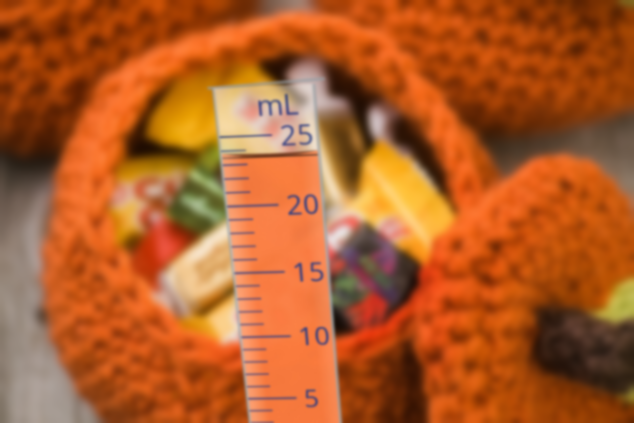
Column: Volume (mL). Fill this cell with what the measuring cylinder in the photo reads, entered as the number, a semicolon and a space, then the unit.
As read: 23.5; mL
